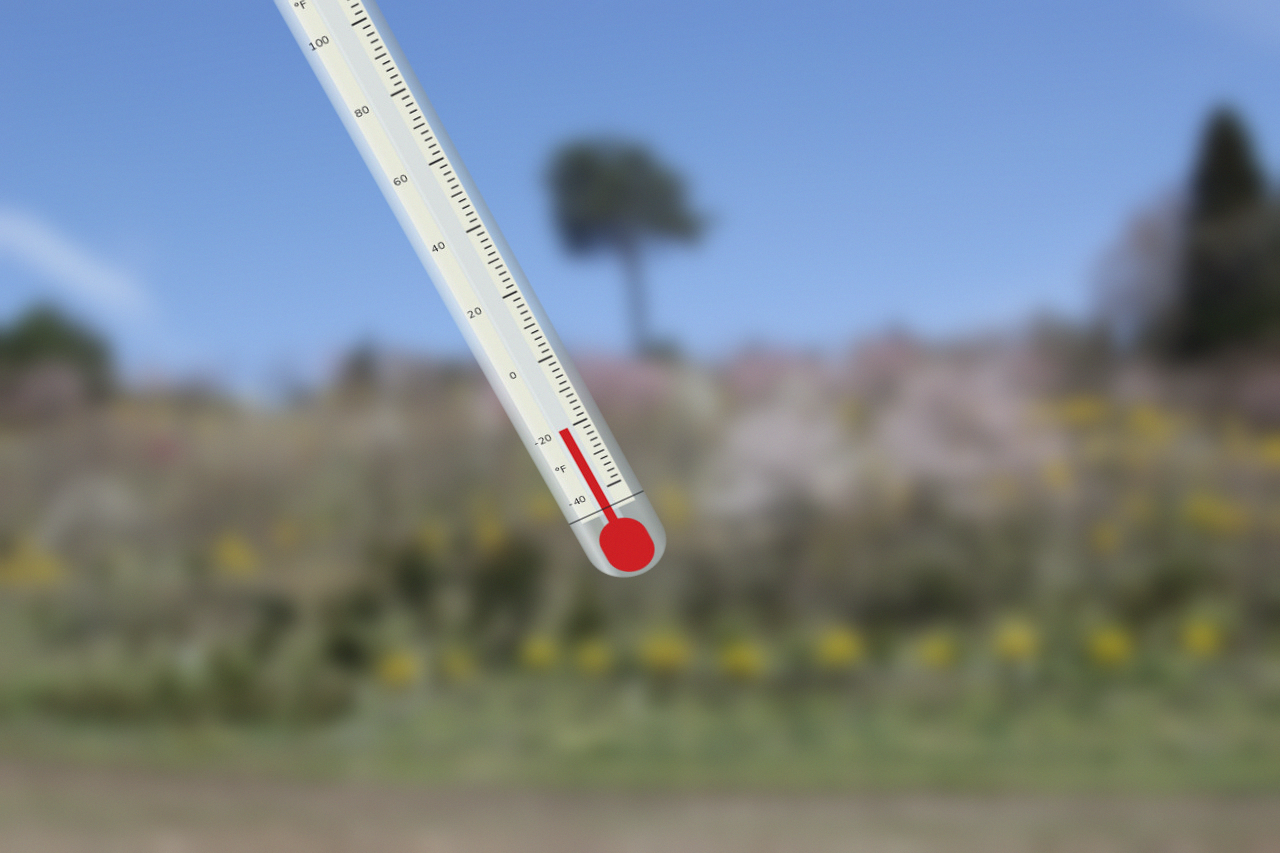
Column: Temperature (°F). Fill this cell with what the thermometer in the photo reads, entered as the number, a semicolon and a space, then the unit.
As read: -20; °F
